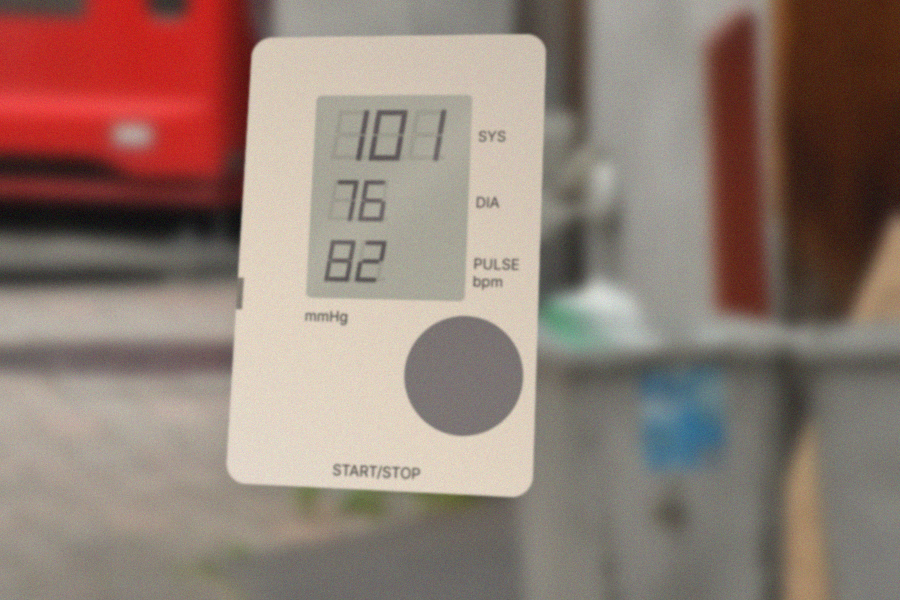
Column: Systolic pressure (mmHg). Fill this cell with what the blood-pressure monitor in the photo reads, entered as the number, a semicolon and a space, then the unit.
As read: 101; mmHg
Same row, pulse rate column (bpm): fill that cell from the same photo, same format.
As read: 82; bpm
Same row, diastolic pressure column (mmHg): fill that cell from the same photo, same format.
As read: 76; mmHg
